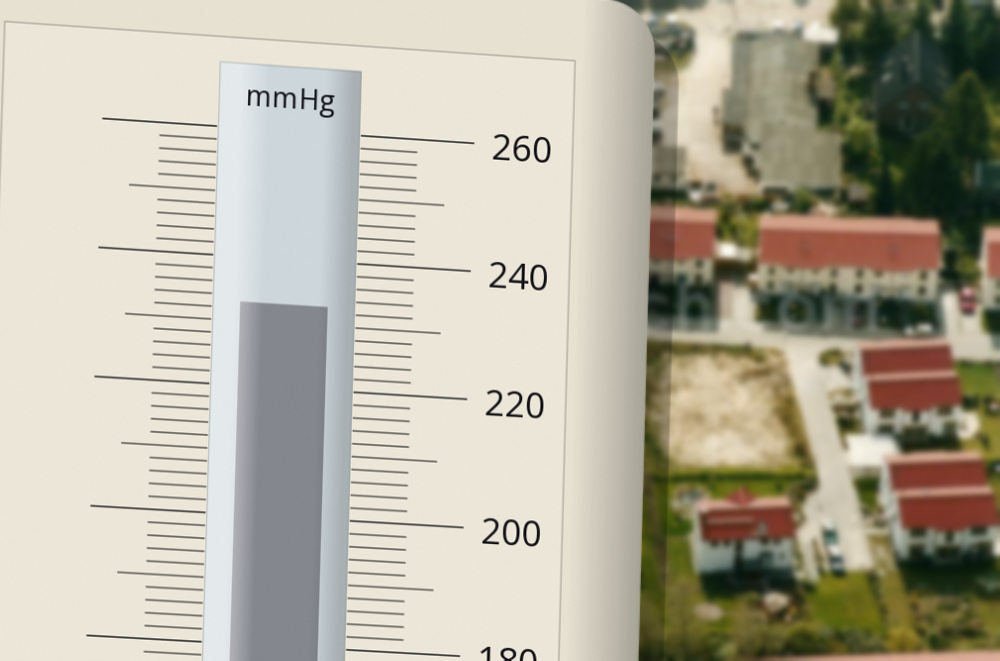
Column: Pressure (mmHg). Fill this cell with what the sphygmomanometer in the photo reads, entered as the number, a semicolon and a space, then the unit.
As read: 233; mmHg
